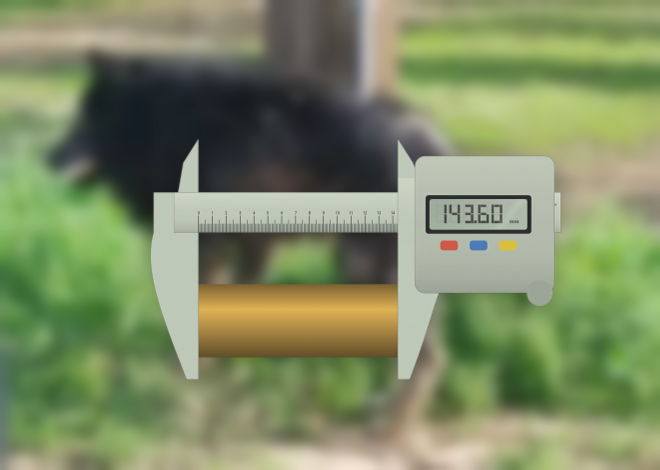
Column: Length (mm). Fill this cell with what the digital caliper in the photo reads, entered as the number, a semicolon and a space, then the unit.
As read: 143.60; mm
